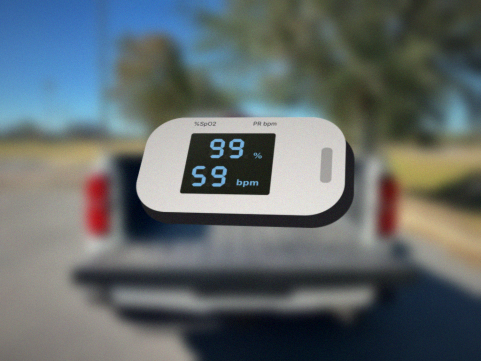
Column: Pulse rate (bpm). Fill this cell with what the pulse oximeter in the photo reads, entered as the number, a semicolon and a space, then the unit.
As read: 59; bpm
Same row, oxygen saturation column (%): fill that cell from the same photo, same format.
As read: 99; %
